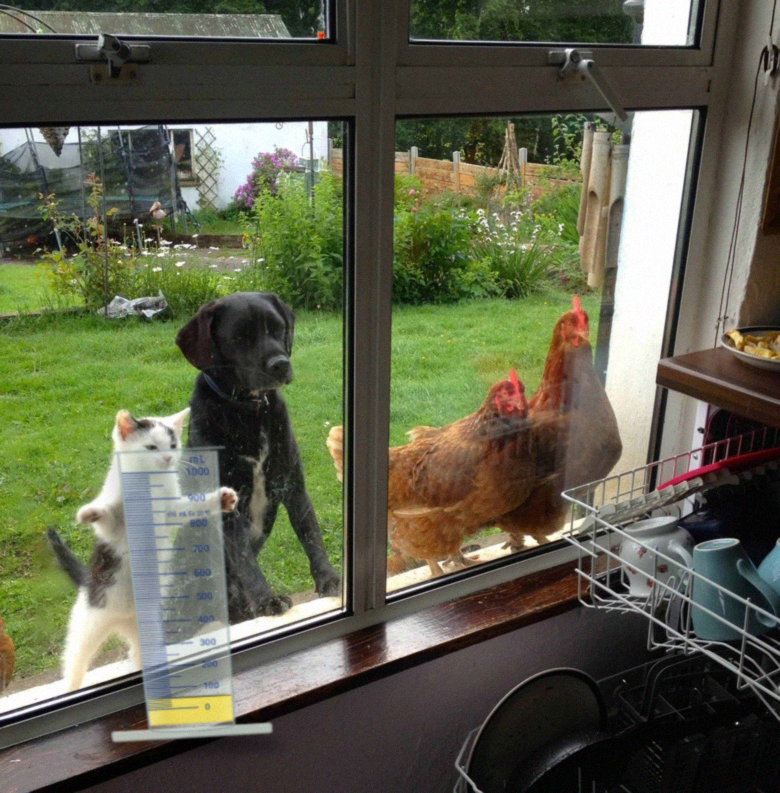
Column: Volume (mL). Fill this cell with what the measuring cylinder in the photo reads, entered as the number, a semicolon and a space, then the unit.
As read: 50; mL
